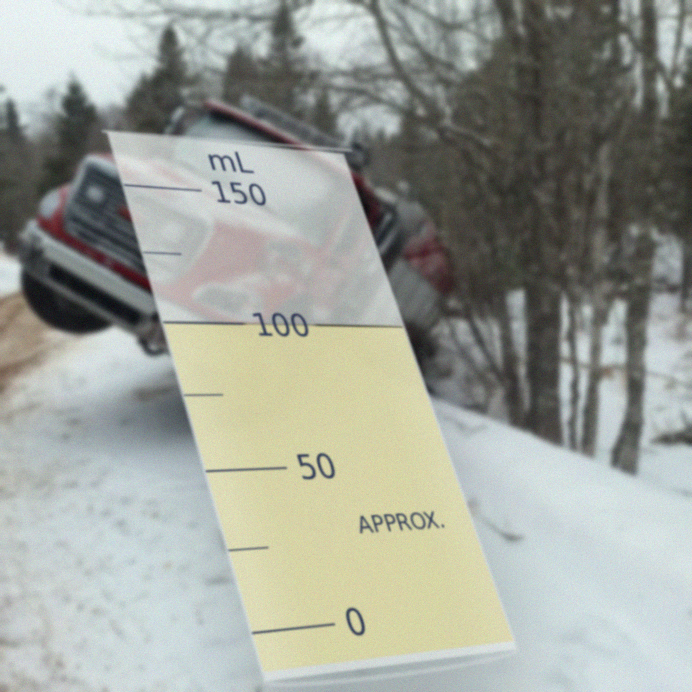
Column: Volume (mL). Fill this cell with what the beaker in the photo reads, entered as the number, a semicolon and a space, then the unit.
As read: 100; mL
